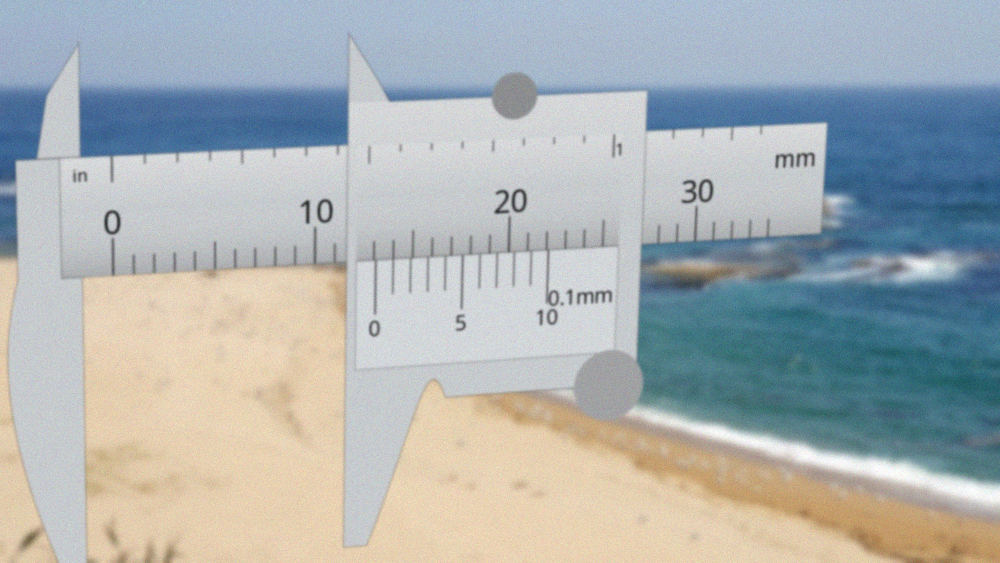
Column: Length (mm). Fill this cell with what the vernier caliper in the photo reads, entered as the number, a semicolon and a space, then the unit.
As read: 13.1; mm
